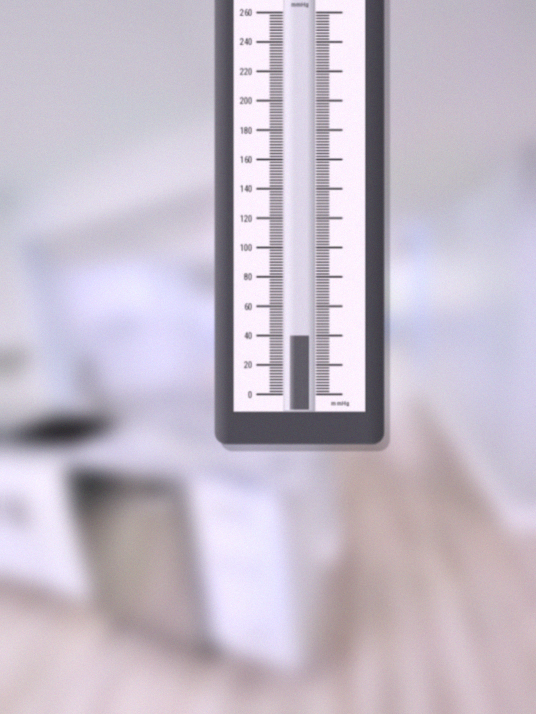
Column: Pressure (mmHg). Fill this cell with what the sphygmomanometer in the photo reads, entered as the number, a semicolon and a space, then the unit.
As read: 40; mmHg
